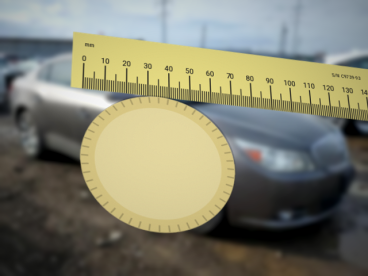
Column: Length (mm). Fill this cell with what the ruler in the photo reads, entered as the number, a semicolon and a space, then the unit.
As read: 70; mm
